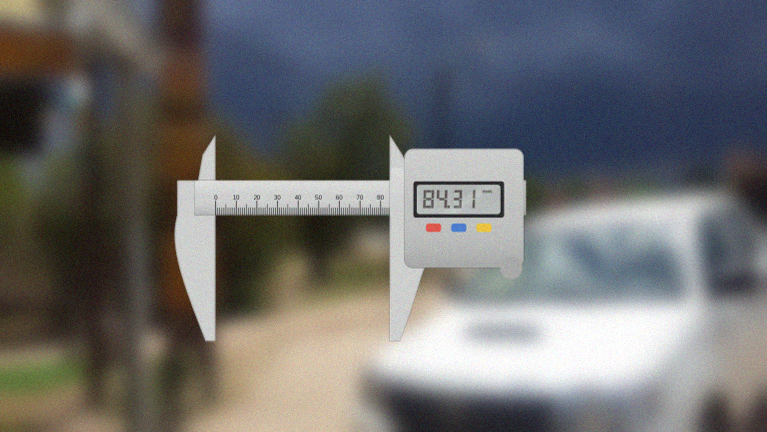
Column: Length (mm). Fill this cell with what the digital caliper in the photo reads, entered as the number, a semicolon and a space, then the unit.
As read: 84.31; mm
